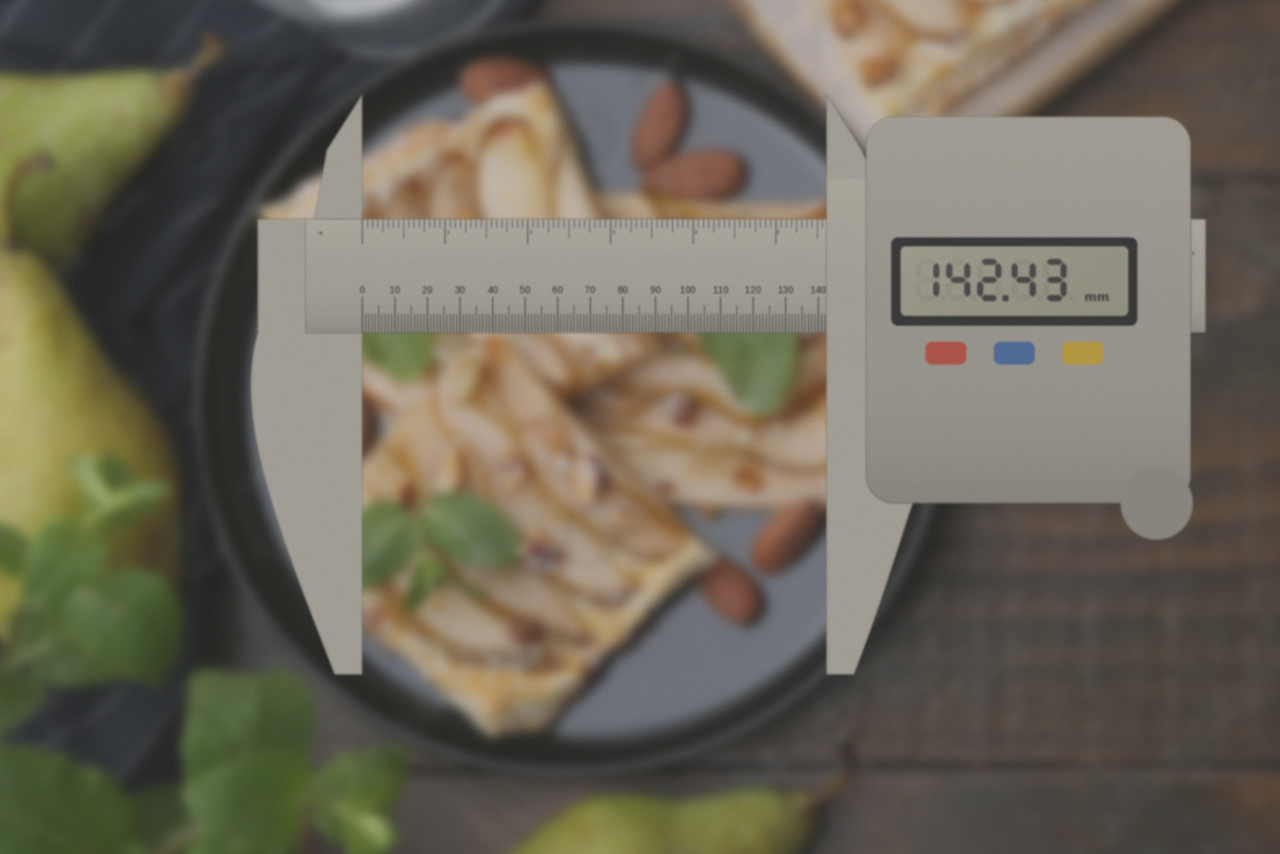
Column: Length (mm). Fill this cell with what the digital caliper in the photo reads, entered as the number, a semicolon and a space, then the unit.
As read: 142.43; mm
